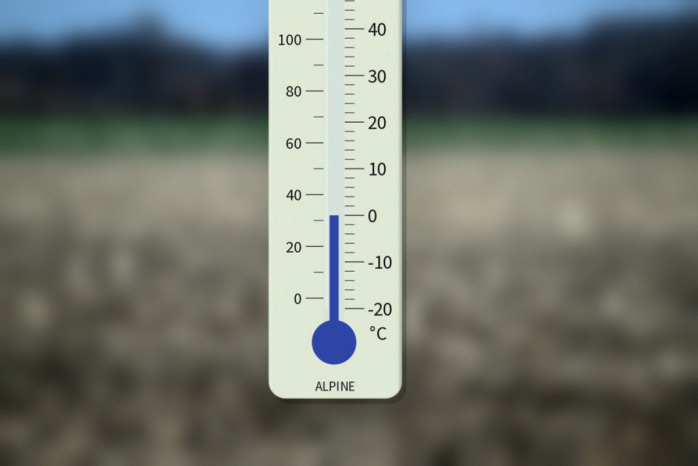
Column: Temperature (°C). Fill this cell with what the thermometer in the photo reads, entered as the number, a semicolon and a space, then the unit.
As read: 0; °C
